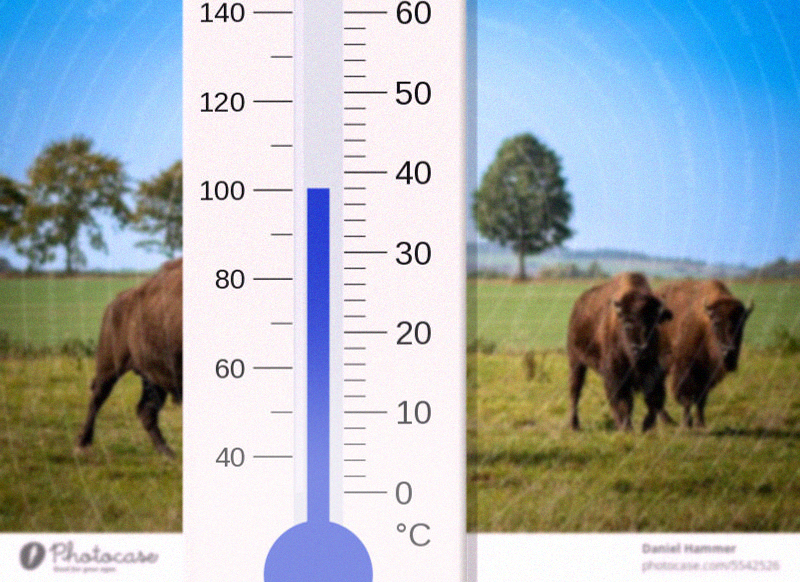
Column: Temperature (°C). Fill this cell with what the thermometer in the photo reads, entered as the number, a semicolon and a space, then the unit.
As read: 38; °C
